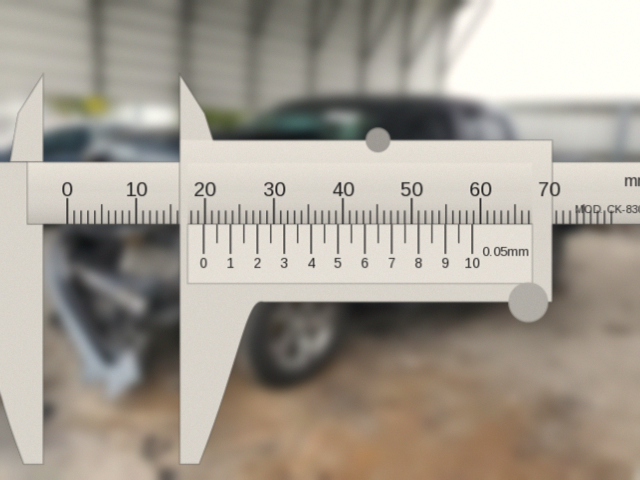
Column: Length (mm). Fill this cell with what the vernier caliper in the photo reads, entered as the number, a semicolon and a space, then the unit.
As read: 19.8; mm
